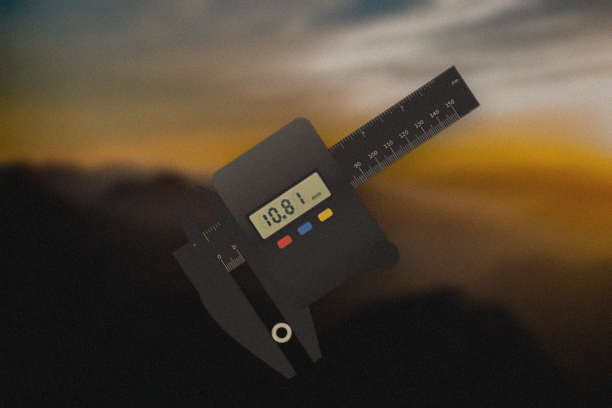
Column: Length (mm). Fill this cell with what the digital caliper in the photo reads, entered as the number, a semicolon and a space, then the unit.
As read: 10.81; mm
